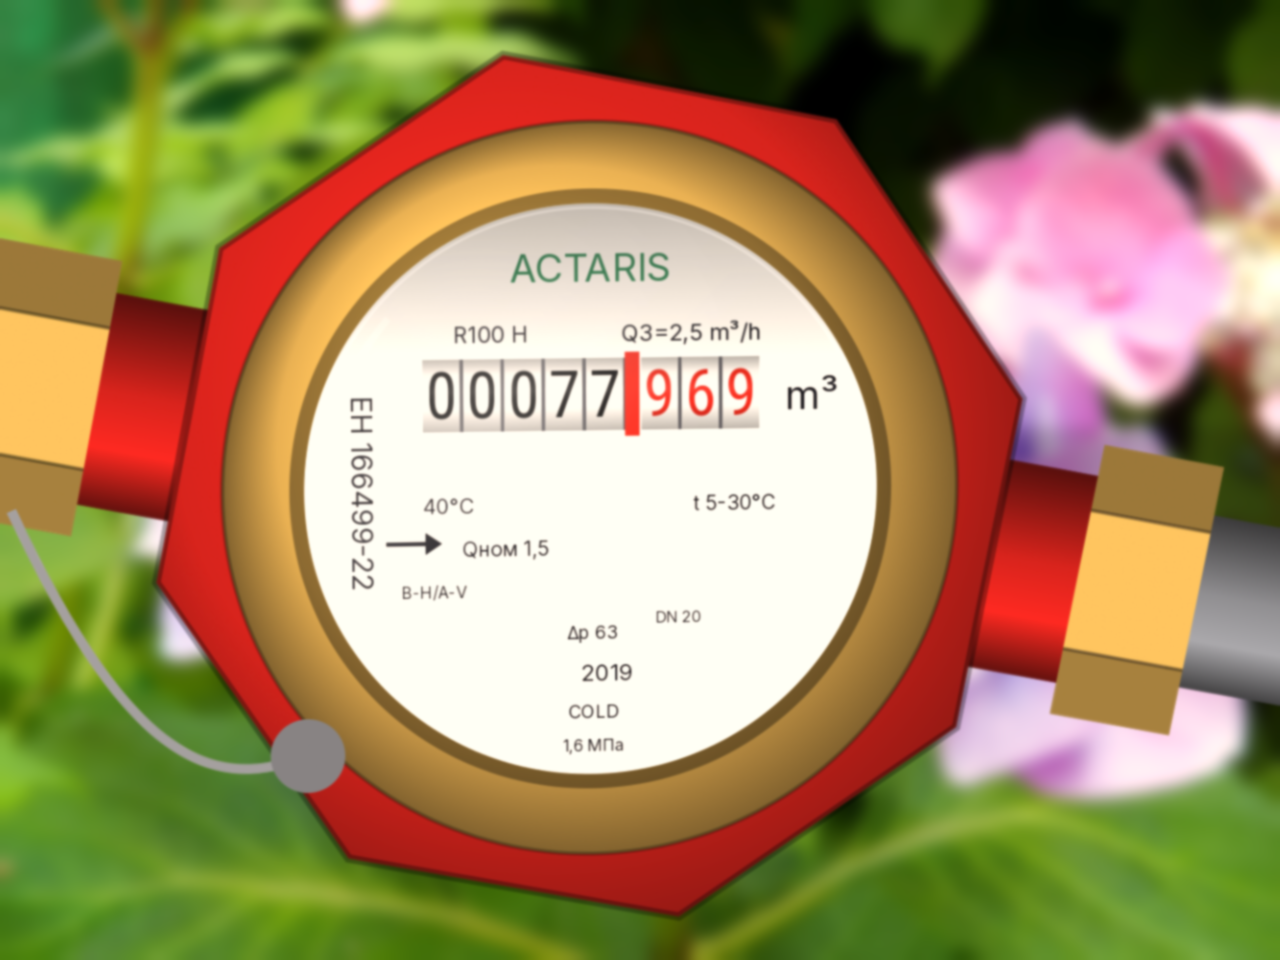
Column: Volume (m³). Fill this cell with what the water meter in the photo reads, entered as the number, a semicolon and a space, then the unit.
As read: 77.969; m³
